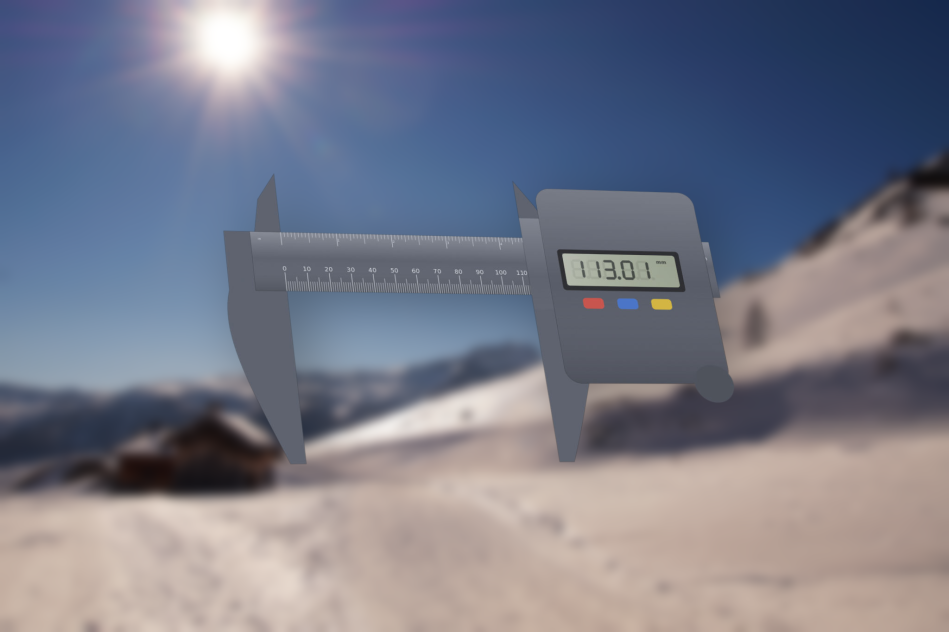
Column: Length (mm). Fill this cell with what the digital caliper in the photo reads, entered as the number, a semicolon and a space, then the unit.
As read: 113.01; mm
